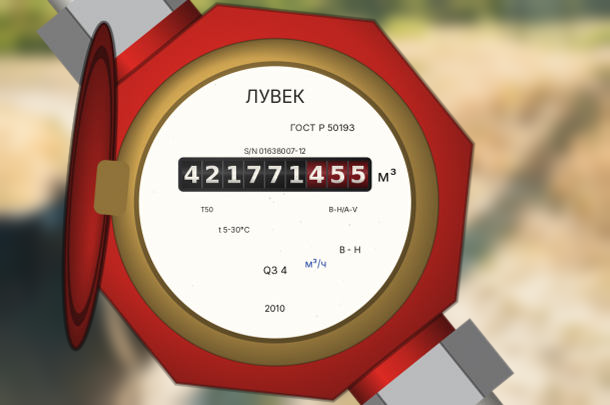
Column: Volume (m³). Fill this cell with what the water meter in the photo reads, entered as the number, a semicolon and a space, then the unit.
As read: 421771.455; m³
